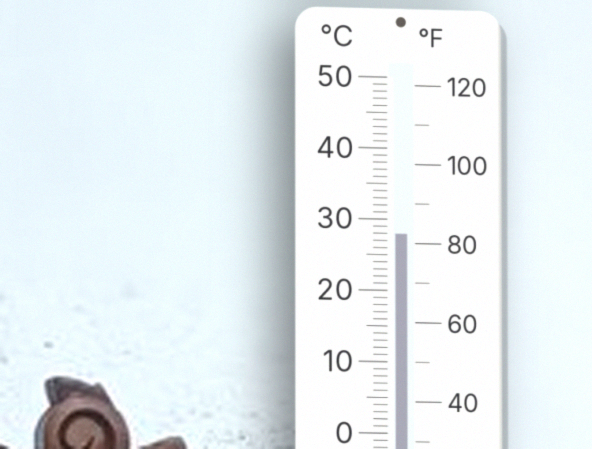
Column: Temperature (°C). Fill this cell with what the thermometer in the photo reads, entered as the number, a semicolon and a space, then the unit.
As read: 28; °C
